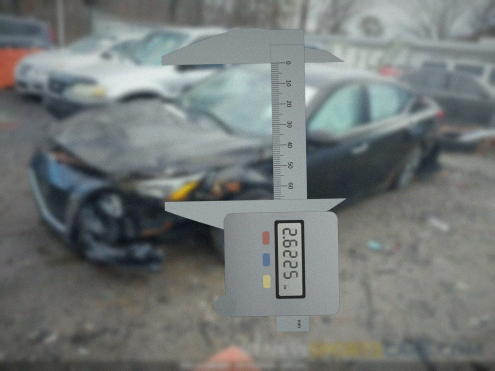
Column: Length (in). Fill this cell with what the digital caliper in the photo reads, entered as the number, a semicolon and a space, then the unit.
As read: 2.6225; in
